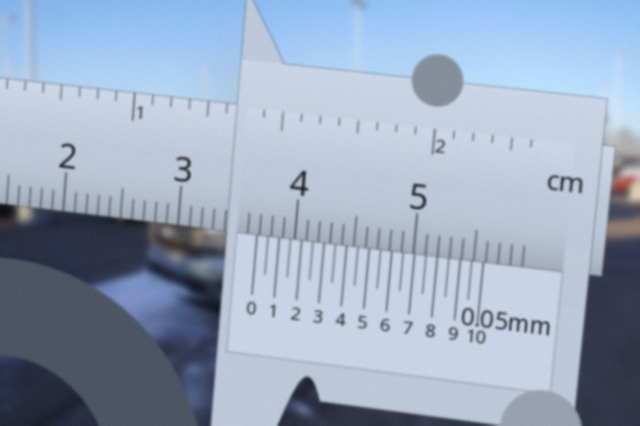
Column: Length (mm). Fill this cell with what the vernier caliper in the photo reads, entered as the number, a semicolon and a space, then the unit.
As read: 36.8; mm
